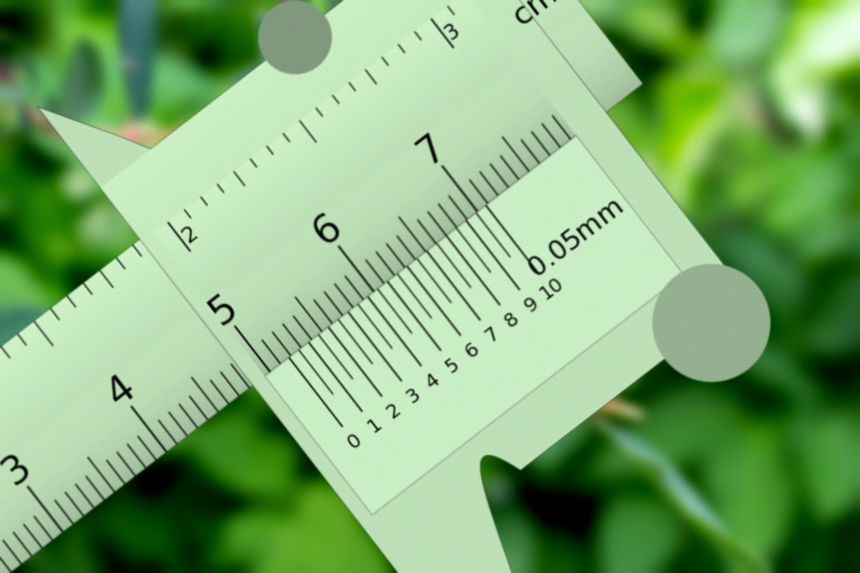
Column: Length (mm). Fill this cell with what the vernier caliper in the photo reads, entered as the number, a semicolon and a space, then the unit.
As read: 51.8; mm
